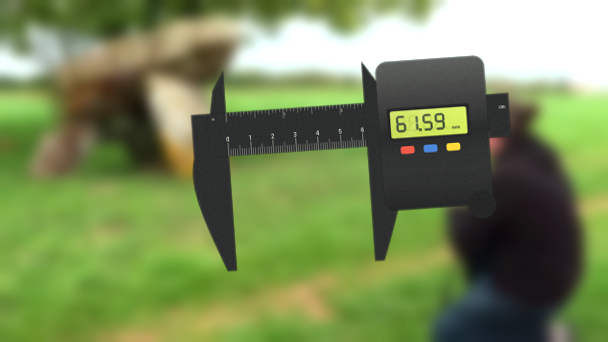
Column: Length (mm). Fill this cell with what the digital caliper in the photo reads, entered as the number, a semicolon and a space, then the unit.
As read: 61.59; mm
